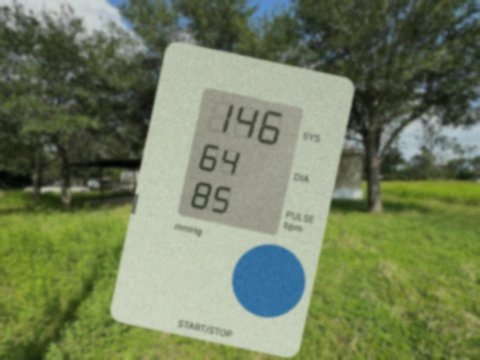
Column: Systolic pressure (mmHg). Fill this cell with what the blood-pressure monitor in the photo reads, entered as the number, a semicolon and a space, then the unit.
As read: 146; mmHg
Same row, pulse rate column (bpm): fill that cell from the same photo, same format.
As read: 85; bpm
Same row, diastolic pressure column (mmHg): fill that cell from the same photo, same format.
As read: 64; mmHg
